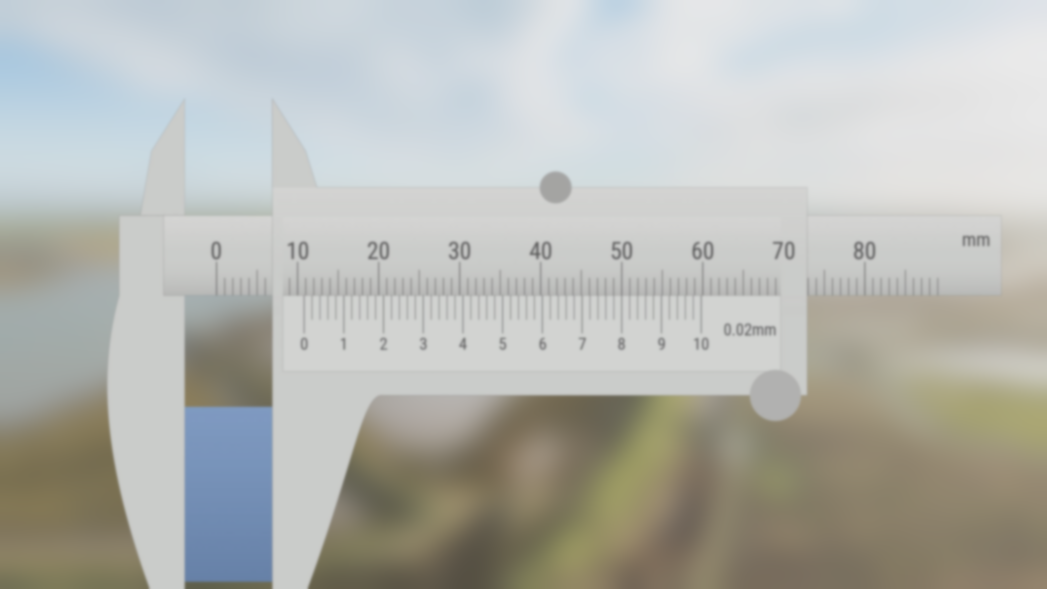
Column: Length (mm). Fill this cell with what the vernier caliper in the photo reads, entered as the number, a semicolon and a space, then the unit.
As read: 10.8; mm
